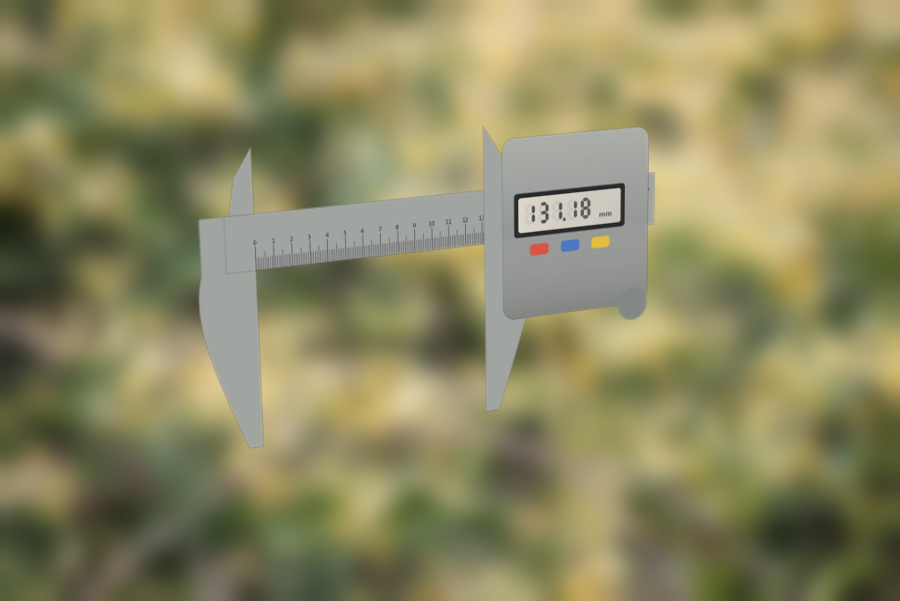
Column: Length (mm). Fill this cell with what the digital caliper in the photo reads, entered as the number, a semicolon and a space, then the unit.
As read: 131.18; mm
